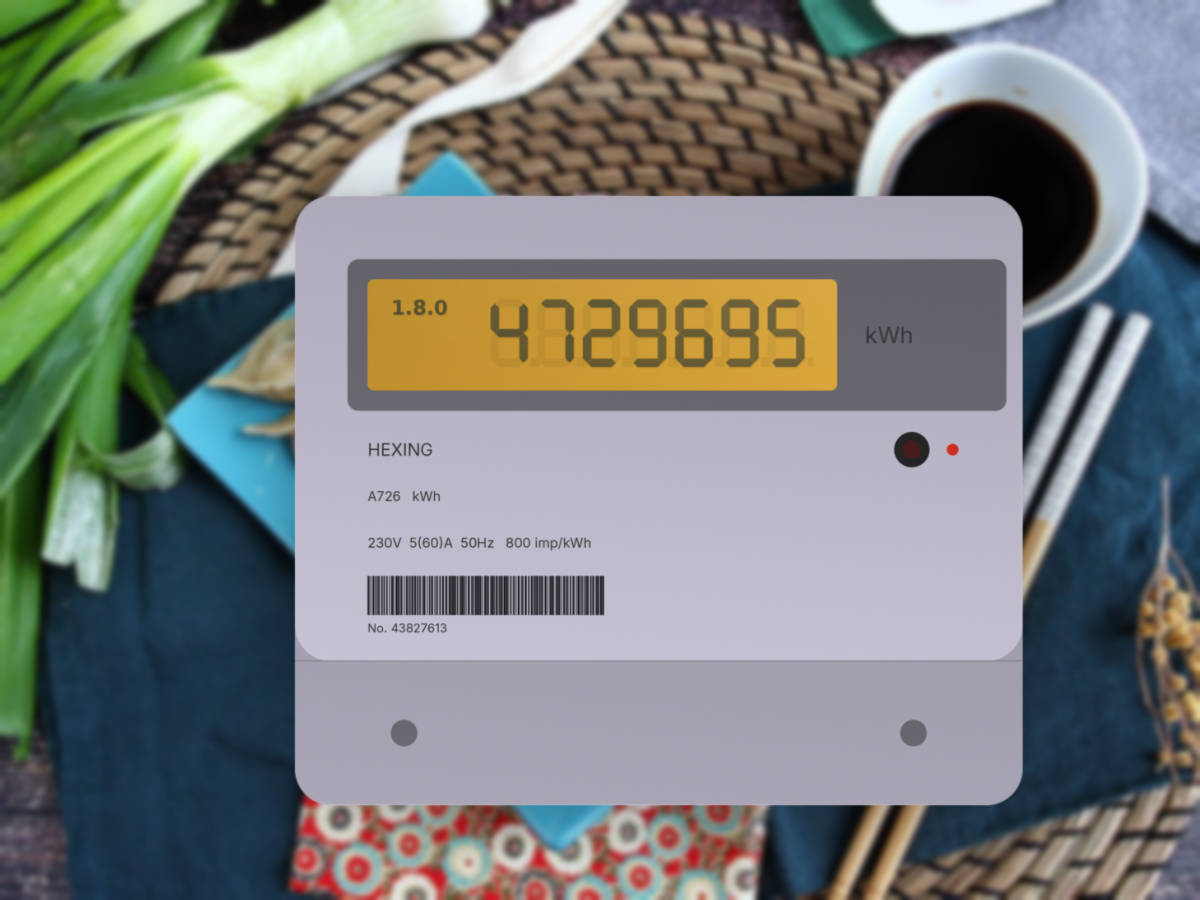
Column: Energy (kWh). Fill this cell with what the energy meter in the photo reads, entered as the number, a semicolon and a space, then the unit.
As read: 4729695; kWh
